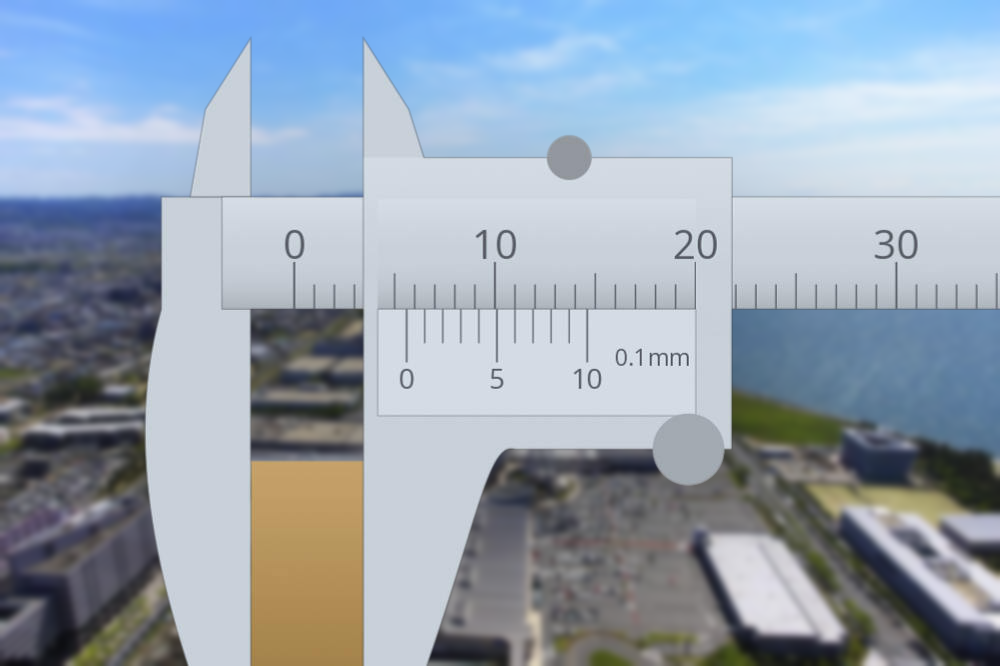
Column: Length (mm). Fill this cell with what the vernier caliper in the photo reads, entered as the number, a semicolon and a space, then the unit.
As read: 5.6; mm
